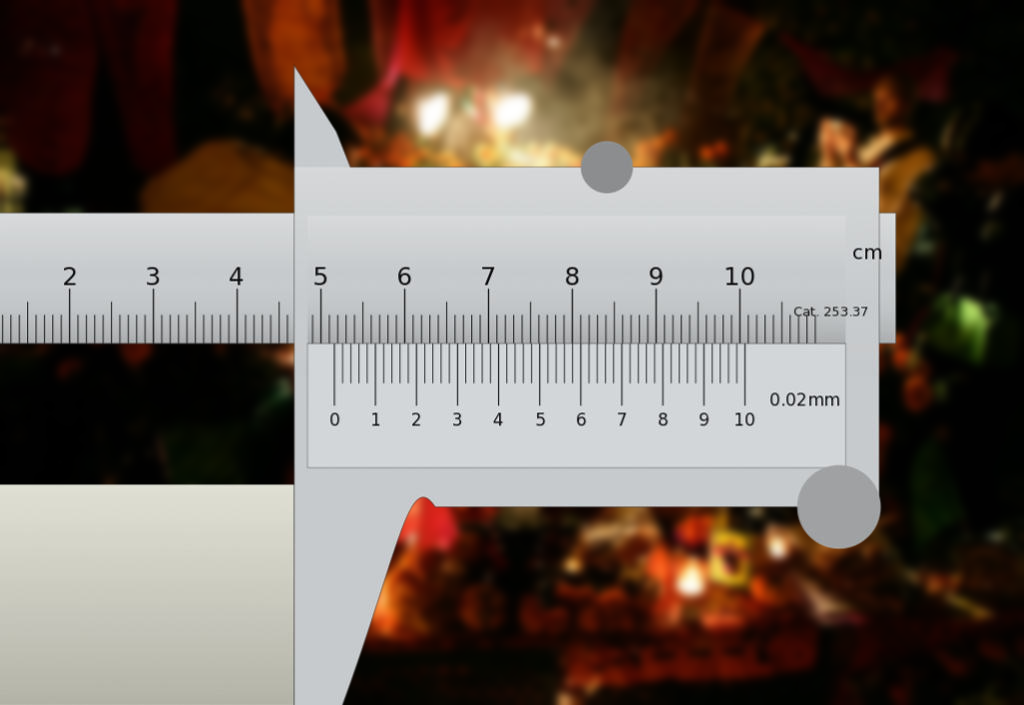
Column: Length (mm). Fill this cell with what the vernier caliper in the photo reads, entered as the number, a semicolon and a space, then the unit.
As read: 51.6; mm
